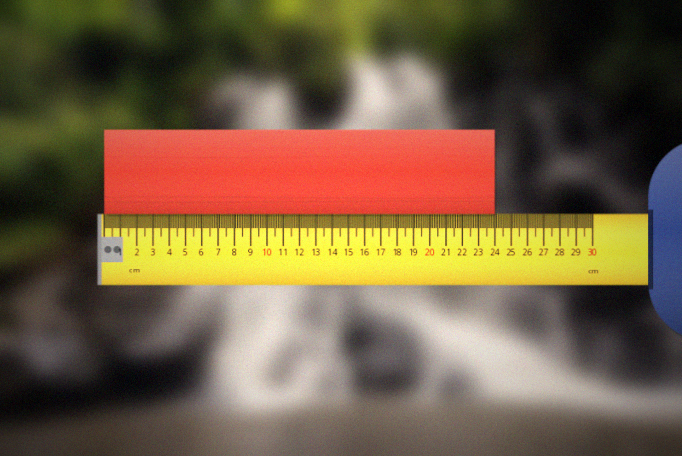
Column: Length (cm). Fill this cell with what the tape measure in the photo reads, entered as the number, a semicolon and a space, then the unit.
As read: 24; cm
